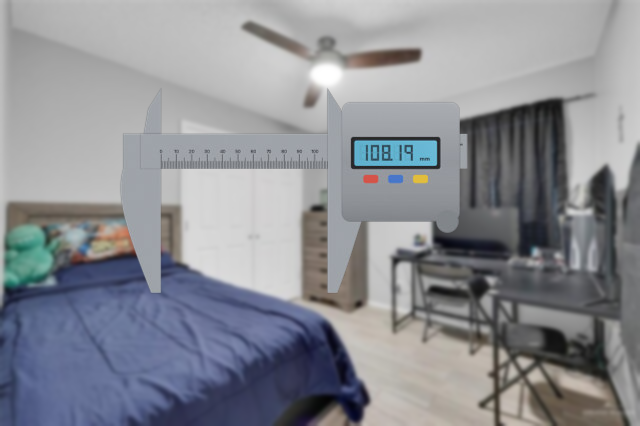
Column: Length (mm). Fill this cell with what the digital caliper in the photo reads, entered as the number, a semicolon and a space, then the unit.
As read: 108.19; mm
